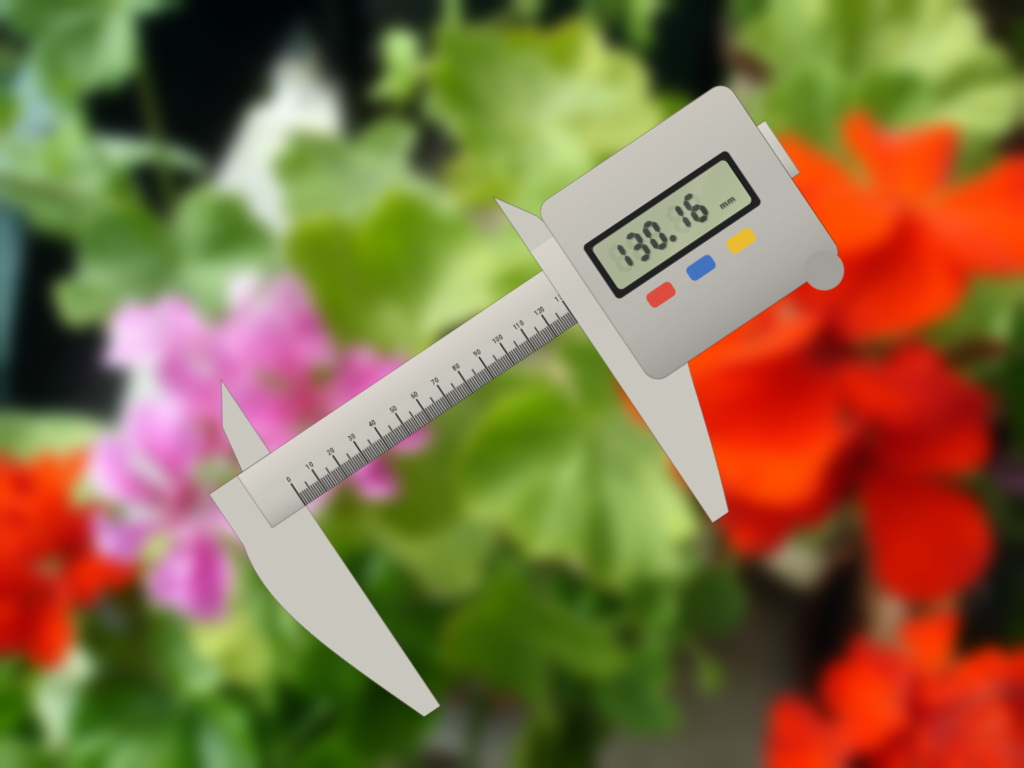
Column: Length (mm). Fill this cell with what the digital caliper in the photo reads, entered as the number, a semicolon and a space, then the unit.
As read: 130.16; mm
